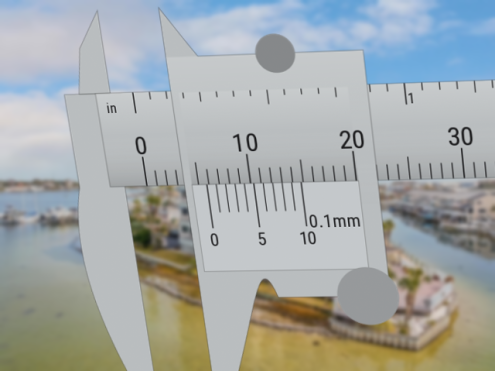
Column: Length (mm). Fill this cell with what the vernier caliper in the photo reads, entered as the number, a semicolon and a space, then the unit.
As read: 5.8; mm
